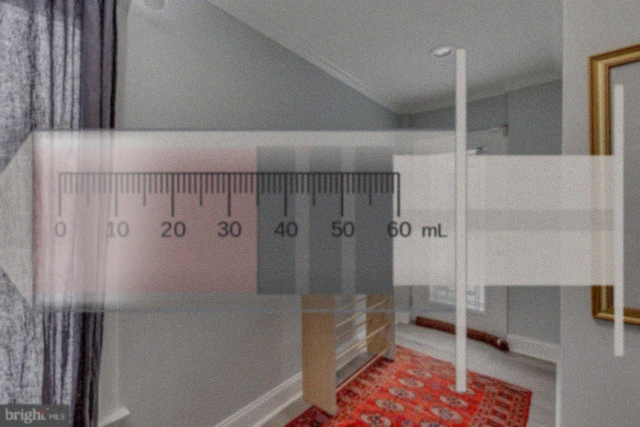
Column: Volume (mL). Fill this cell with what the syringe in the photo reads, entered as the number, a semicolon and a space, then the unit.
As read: 35; mL
